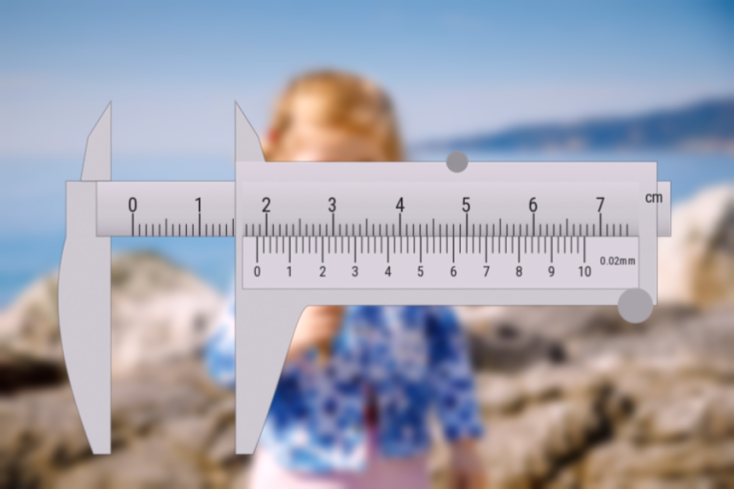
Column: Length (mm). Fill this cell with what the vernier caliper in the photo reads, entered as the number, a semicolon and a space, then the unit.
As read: 18.6; mm
